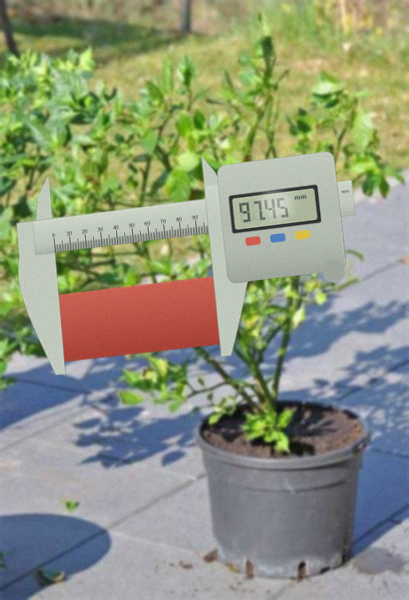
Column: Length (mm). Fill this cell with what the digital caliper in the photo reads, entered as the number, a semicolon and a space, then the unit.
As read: 97.45; mm
